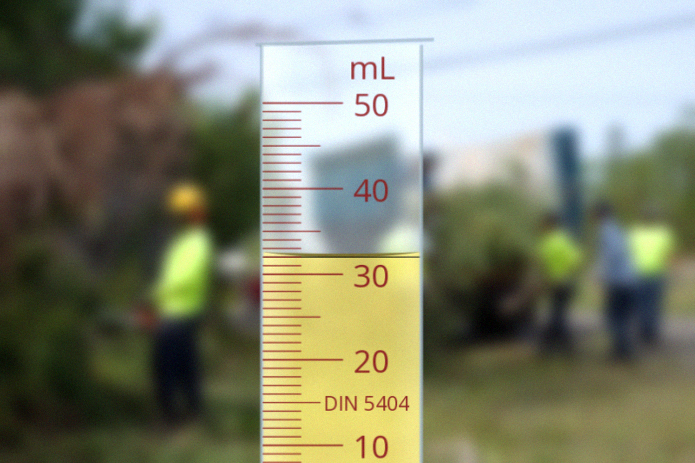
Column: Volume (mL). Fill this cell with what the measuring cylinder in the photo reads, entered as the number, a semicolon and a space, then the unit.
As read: 32; mL
